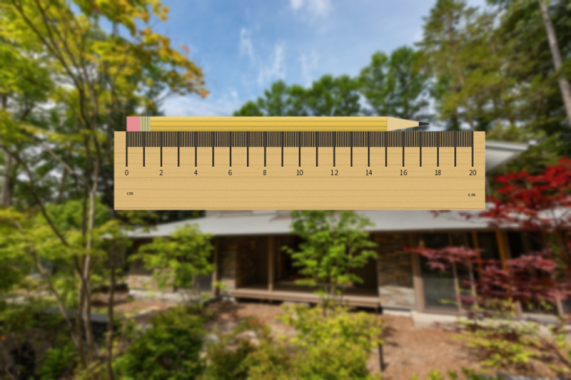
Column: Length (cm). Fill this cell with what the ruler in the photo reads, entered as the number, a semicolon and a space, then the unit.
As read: 17.5; cm
